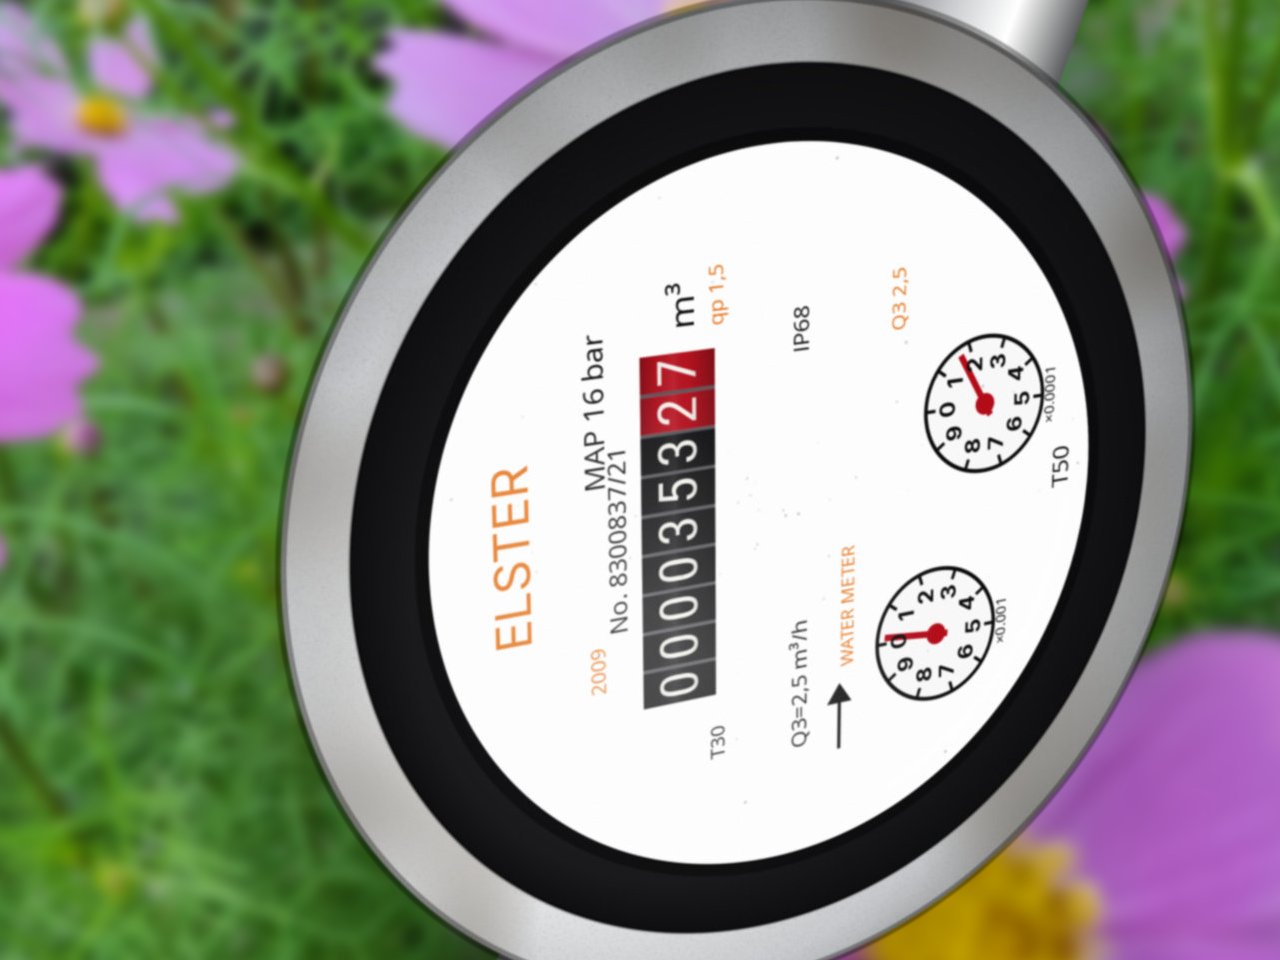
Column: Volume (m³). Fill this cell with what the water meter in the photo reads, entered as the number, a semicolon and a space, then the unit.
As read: 353.2701; m³
